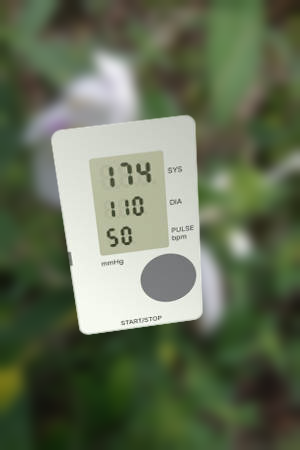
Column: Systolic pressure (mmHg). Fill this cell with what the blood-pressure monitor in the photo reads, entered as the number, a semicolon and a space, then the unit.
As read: 174; mmHg
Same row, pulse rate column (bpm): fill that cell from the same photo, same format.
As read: 50; bpm
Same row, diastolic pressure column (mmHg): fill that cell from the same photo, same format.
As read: 110; mmHg
